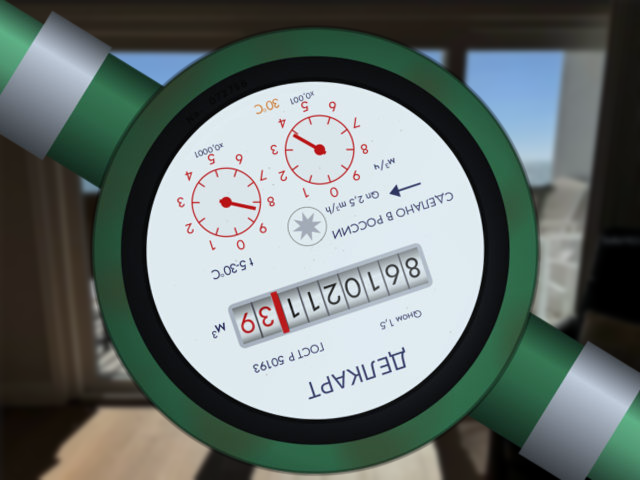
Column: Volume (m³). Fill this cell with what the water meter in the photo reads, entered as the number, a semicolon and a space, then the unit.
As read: 8610211.3938; m³
